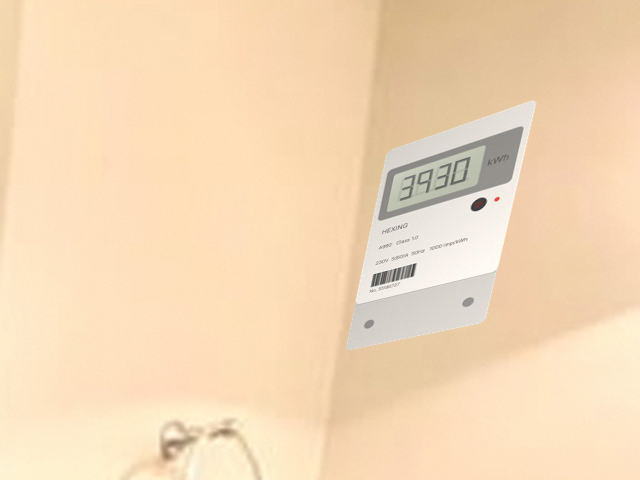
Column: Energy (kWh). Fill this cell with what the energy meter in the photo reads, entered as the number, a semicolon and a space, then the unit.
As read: 3930; kWh
